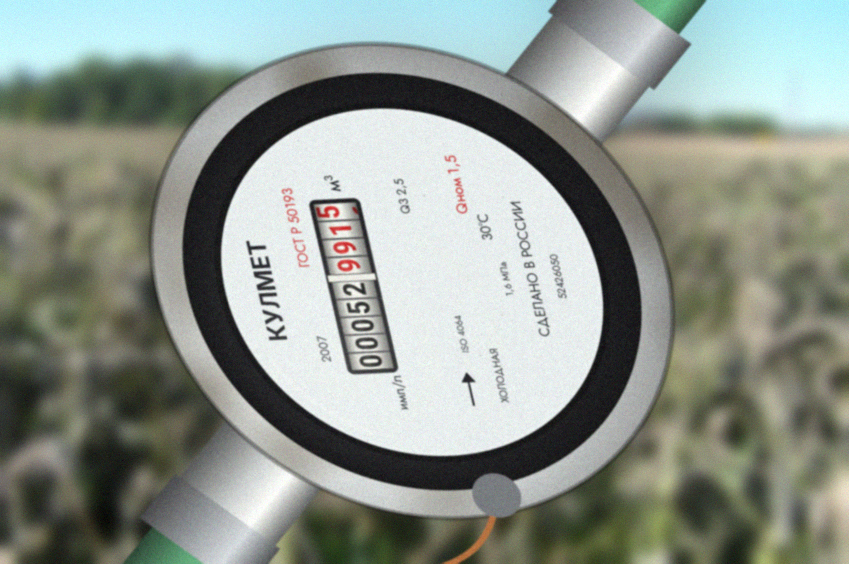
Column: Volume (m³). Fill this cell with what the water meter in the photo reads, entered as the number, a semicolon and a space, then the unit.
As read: 52.9915; m³
